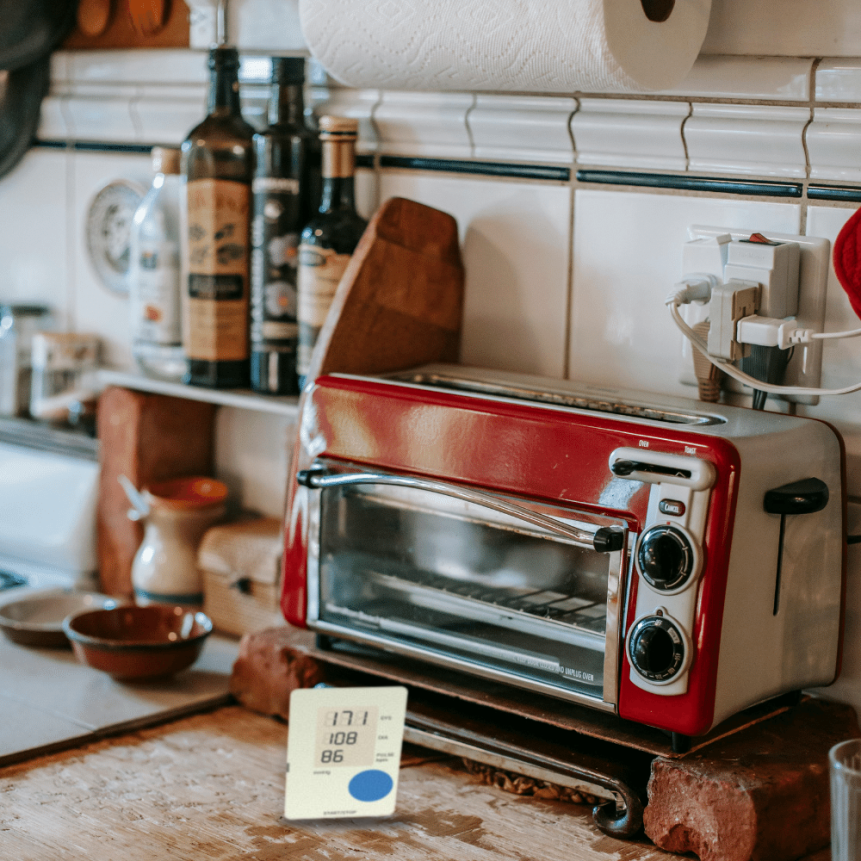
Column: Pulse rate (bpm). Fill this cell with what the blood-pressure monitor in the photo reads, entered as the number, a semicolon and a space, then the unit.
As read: 86; bpm
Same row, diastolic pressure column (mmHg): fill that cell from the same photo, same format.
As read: 108; mmHg
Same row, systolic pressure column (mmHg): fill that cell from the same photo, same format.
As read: 171; mmHg
